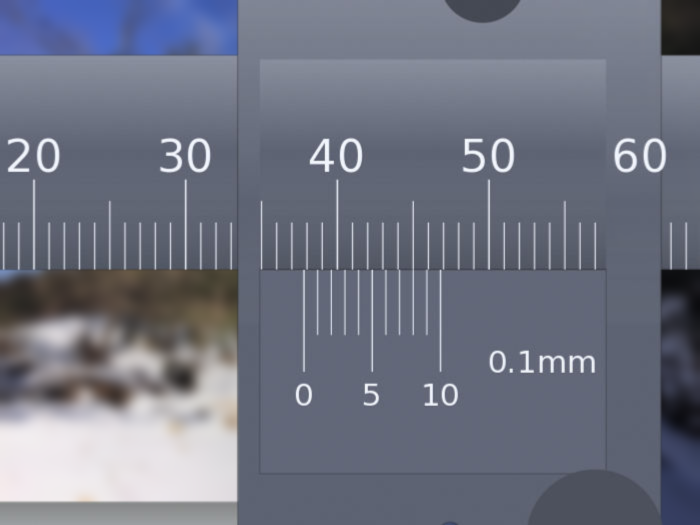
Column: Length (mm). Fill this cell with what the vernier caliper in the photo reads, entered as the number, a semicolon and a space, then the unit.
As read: 37.8; mm
